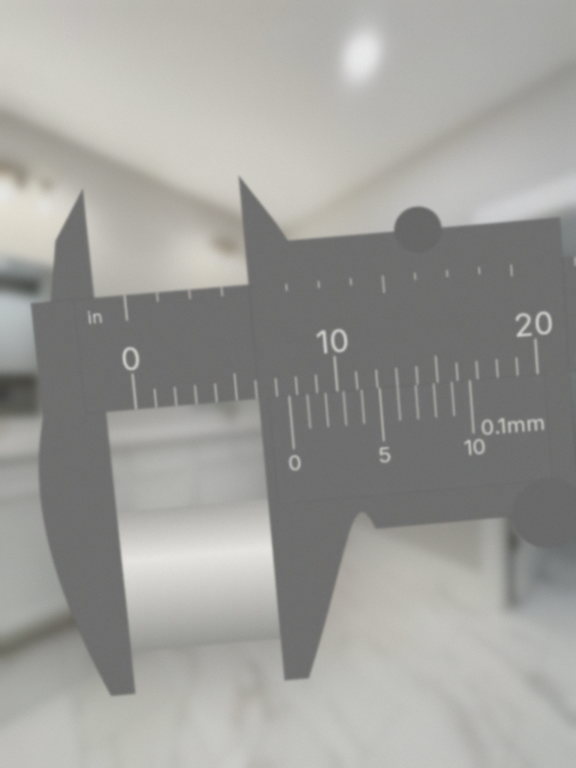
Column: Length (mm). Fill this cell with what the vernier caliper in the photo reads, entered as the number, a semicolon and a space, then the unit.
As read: 7.6; mm
